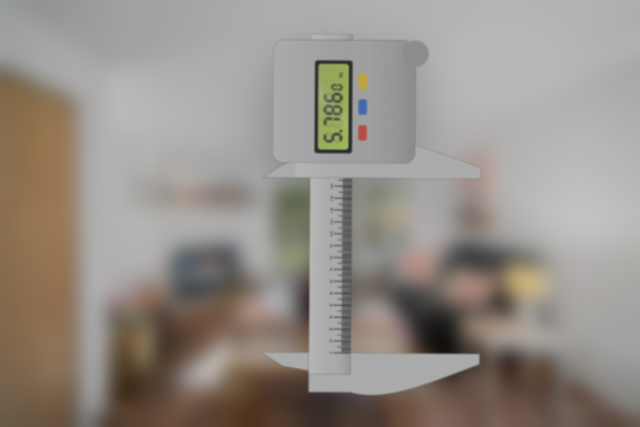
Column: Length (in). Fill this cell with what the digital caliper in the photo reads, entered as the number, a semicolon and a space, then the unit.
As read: 5.7860; in
